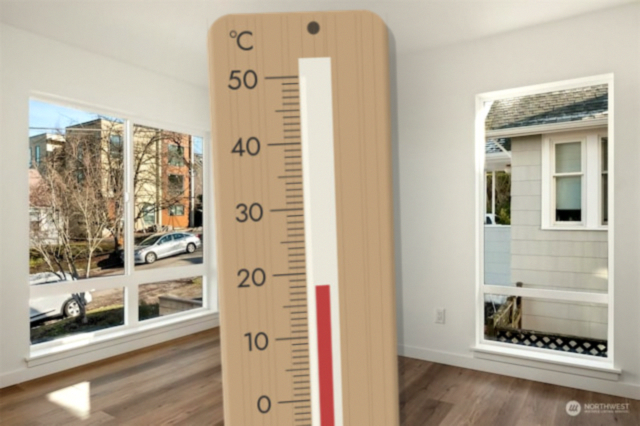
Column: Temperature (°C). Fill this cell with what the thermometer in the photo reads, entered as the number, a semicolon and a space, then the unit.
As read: 18; °C
